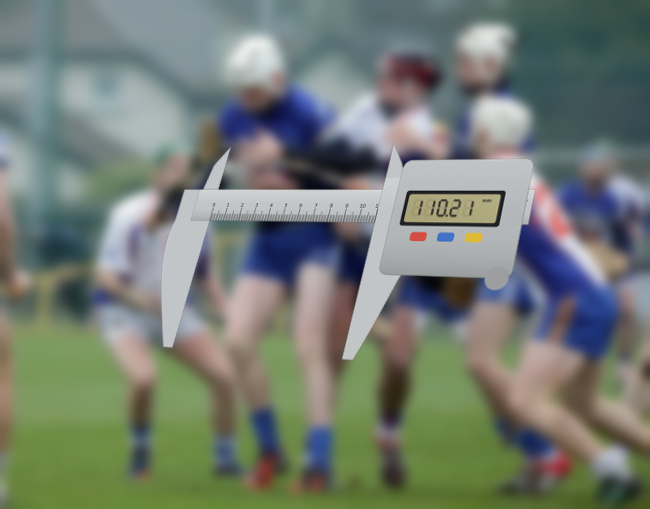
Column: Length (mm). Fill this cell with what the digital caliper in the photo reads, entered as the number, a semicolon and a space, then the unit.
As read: 110.21; mm
